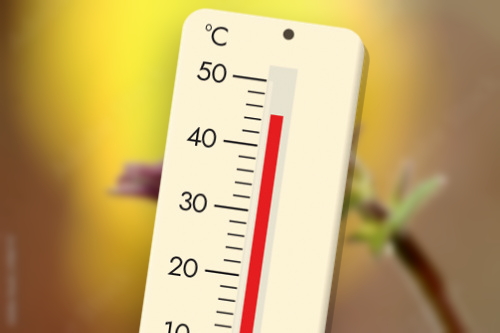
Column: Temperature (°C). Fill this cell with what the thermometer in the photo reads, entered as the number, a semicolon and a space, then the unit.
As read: 45; °C
